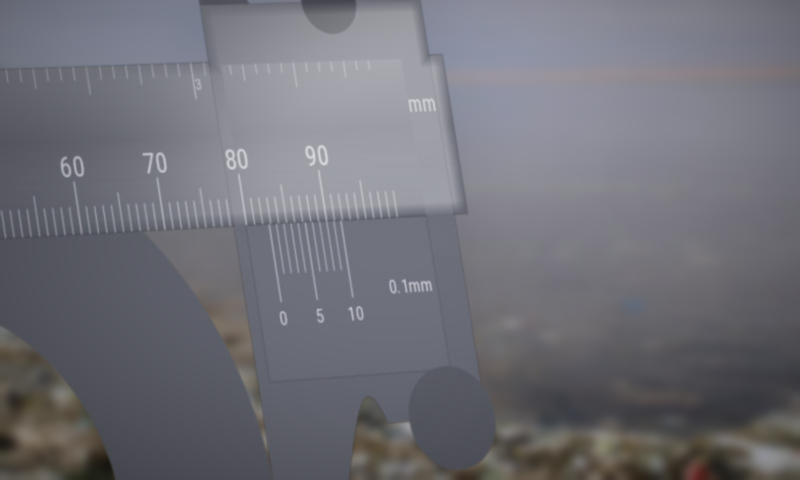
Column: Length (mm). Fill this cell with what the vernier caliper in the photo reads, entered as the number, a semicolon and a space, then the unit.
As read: 82.8; mm
